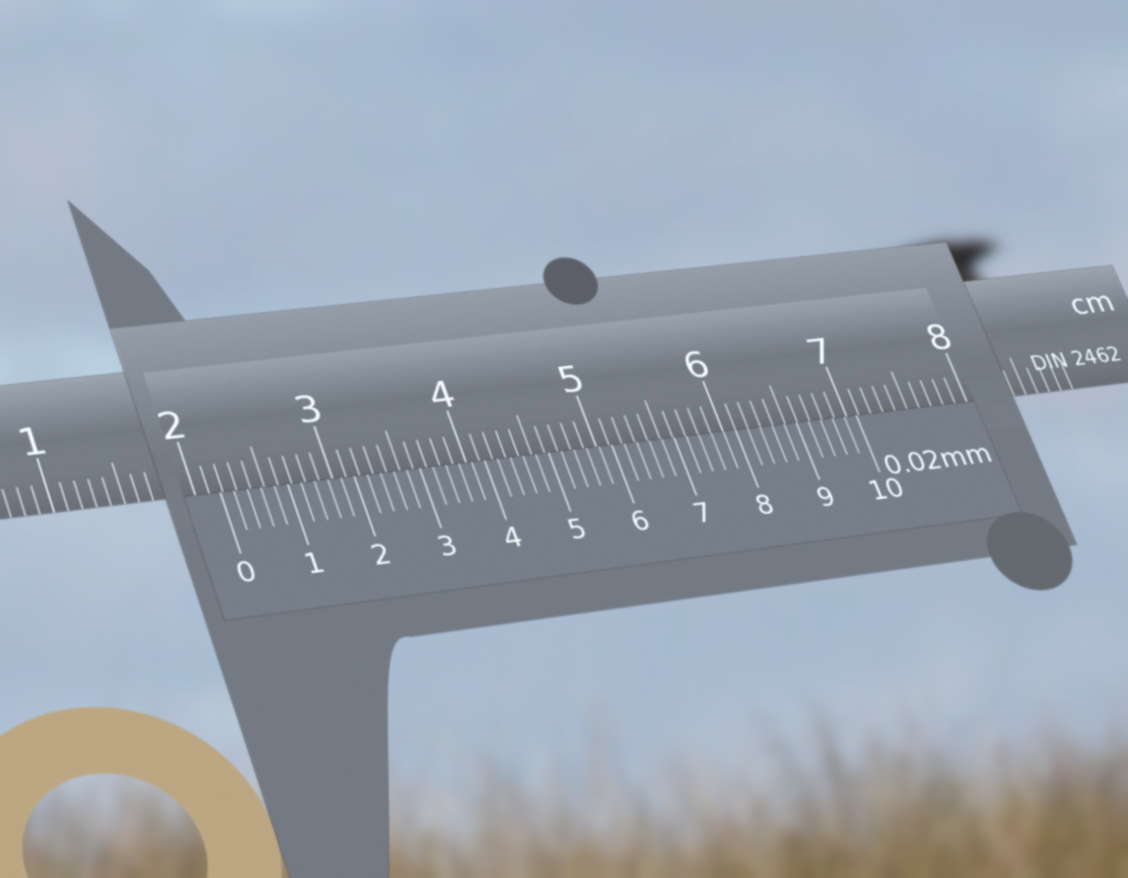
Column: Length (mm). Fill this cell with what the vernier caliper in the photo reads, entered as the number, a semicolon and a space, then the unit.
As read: 21.8; mm
